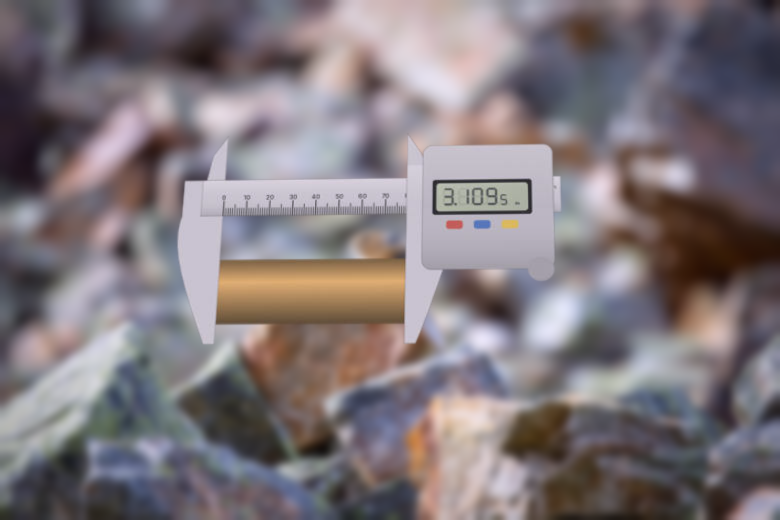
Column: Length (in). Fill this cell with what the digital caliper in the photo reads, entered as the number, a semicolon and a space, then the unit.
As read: 3.1095; in
